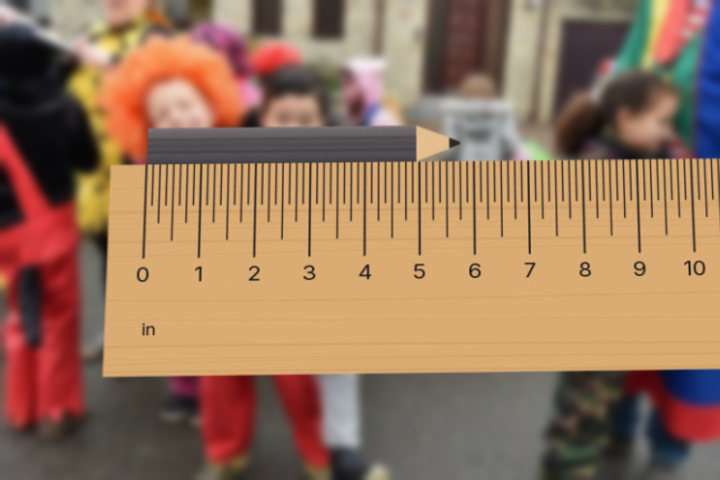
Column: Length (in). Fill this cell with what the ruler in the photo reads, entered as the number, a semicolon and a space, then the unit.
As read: 5.75; in
